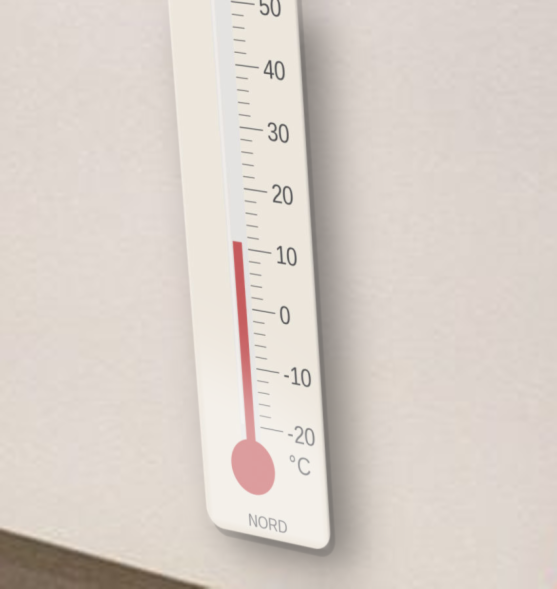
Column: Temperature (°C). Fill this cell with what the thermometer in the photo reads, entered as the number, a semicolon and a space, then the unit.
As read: 11; °C
